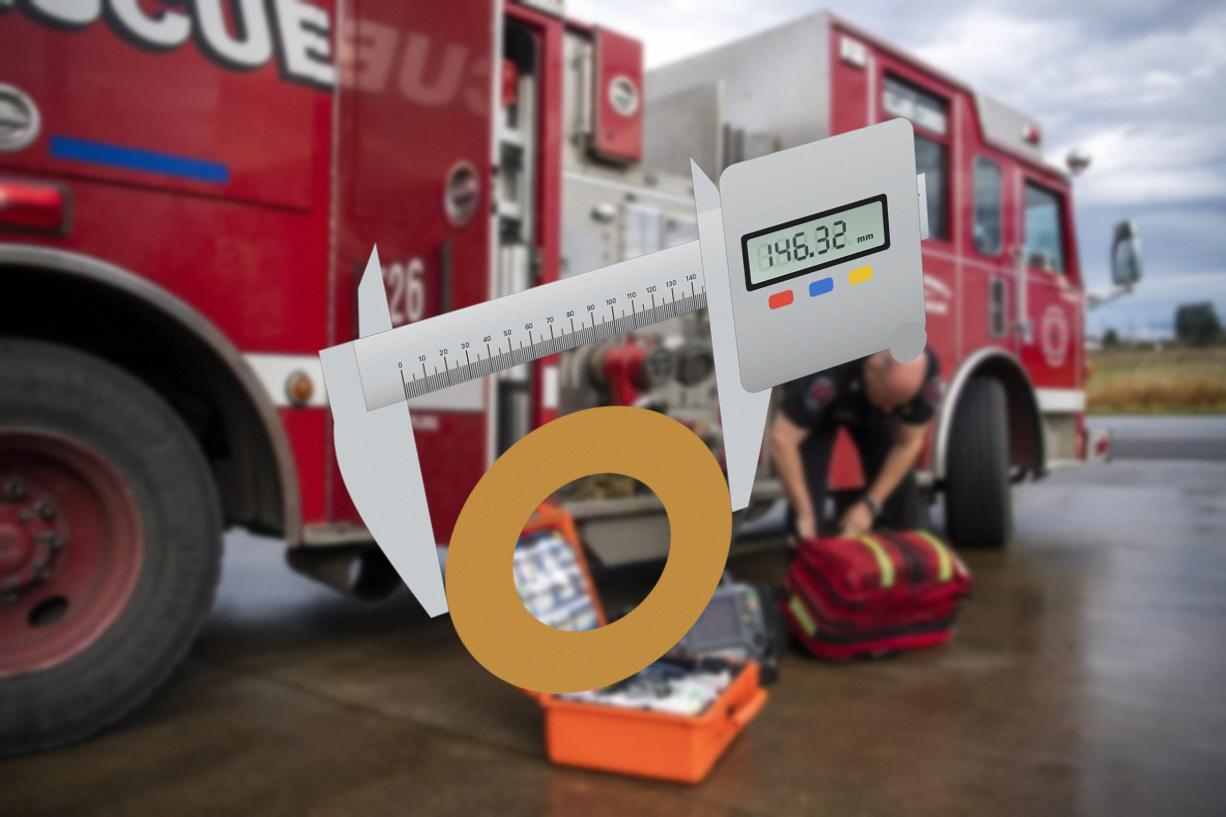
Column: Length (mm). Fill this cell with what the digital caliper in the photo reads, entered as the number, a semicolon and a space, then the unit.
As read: 146.32; mm
